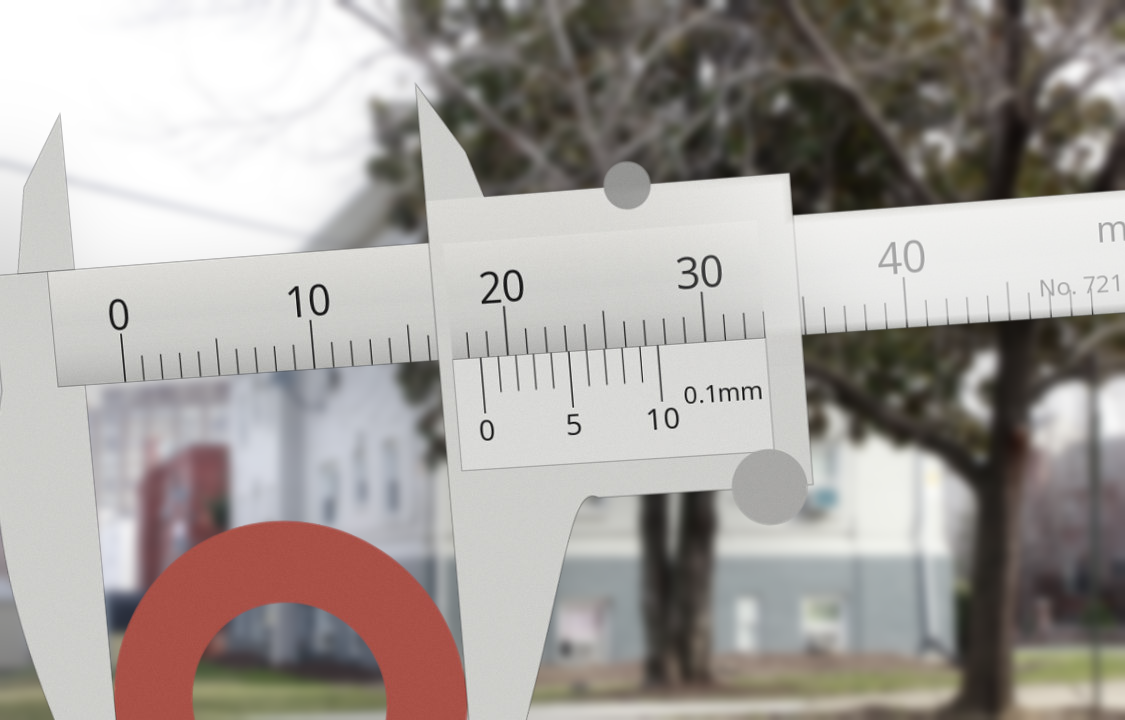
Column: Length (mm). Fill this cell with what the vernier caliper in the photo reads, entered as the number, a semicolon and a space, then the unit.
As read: 18.6; mm
